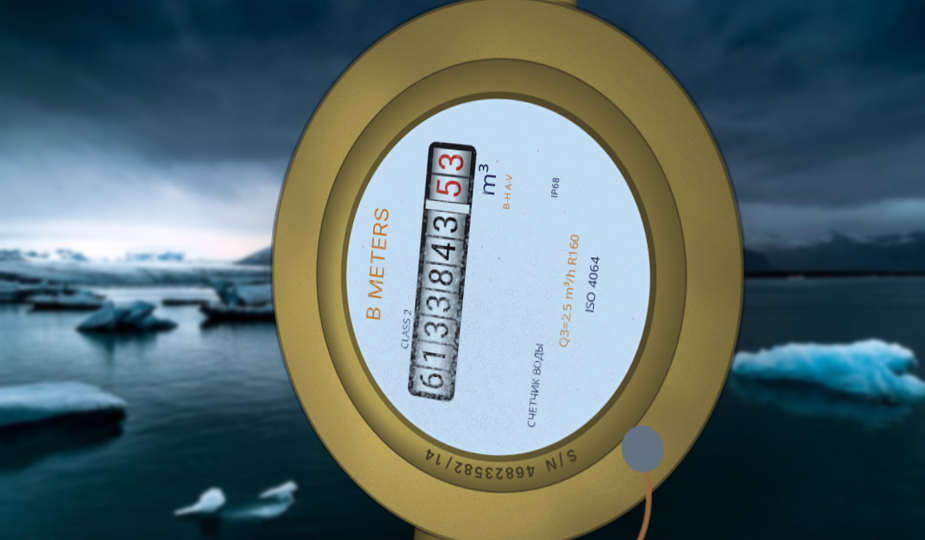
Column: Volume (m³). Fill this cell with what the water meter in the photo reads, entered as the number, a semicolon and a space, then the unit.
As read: 6133843.53; m³
